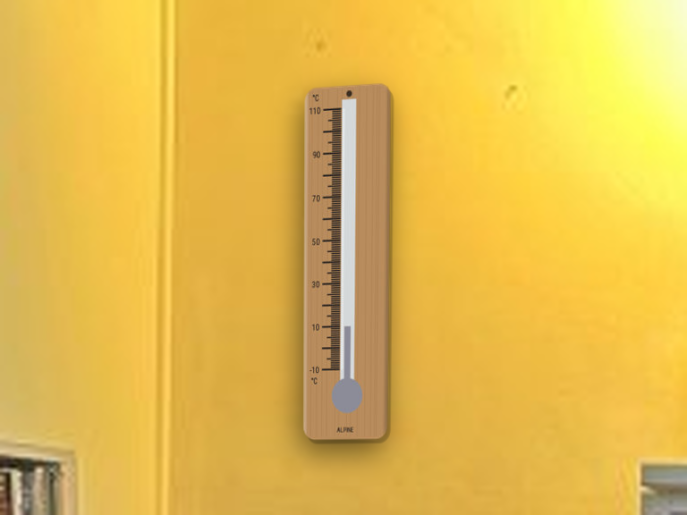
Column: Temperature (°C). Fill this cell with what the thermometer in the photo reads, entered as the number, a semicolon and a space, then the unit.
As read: 10; °C
